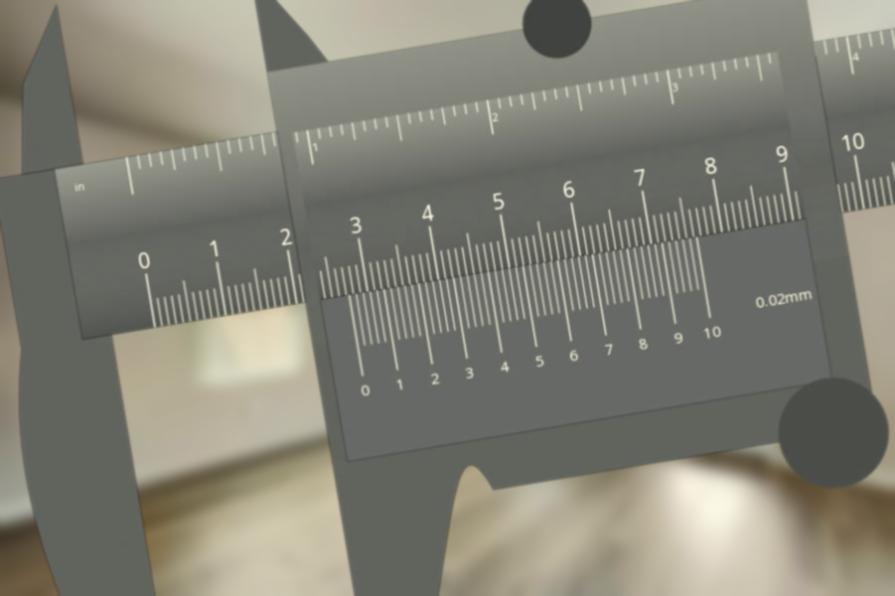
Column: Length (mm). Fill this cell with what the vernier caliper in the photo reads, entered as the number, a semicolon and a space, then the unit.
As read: 27.4; mm
